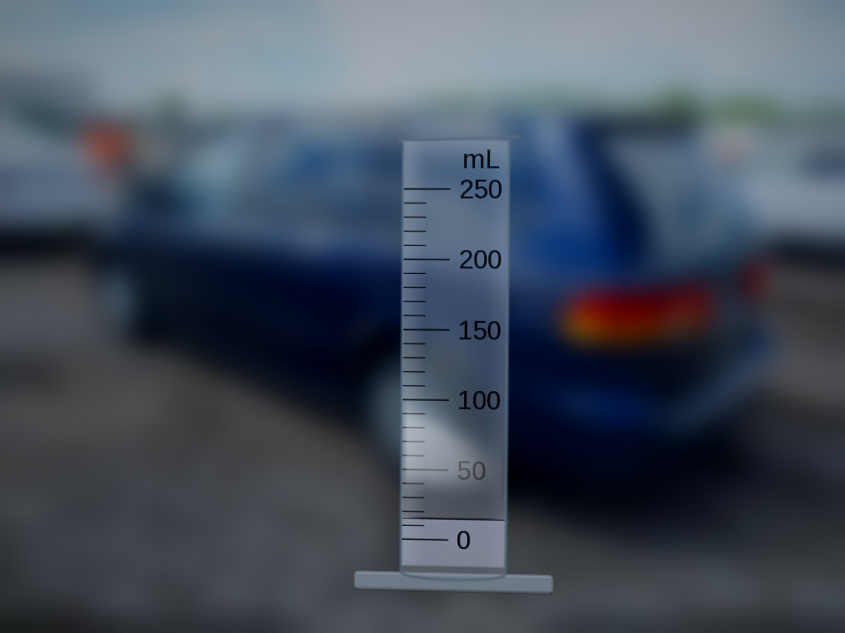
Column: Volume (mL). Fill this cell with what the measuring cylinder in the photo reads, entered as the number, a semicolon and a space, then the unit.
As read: 15; mL
